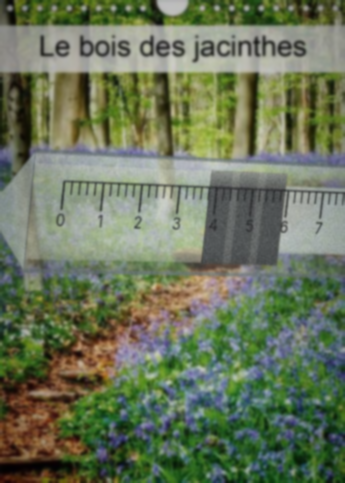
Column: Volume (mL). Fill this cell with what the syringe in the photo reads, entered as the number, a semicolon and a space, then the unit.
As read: 3.8; mL
